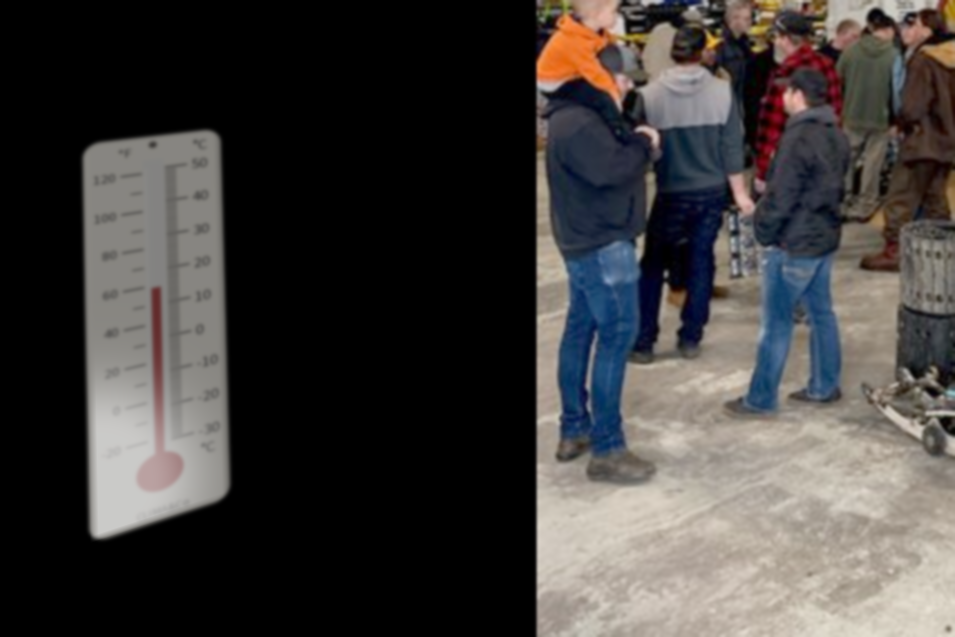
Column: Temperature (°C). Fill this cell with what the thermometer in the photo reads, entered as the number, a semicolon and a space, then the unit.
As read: 15; °C
